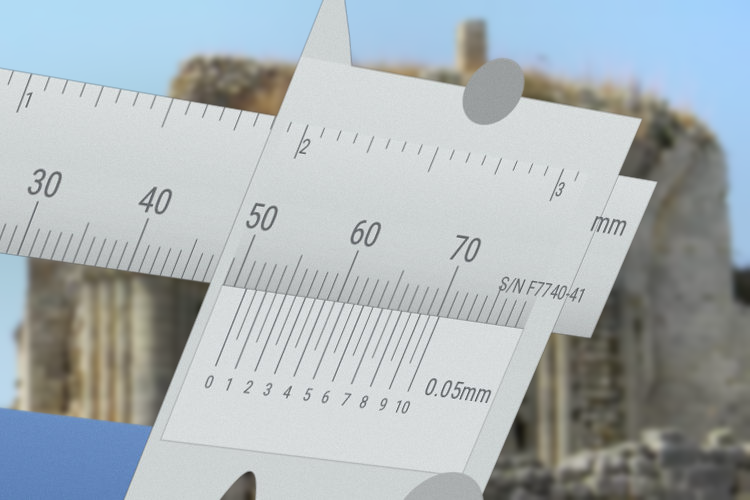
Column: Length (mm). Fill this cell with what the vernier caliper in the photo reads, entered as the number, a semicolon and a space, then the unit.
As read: 51.2; mm
